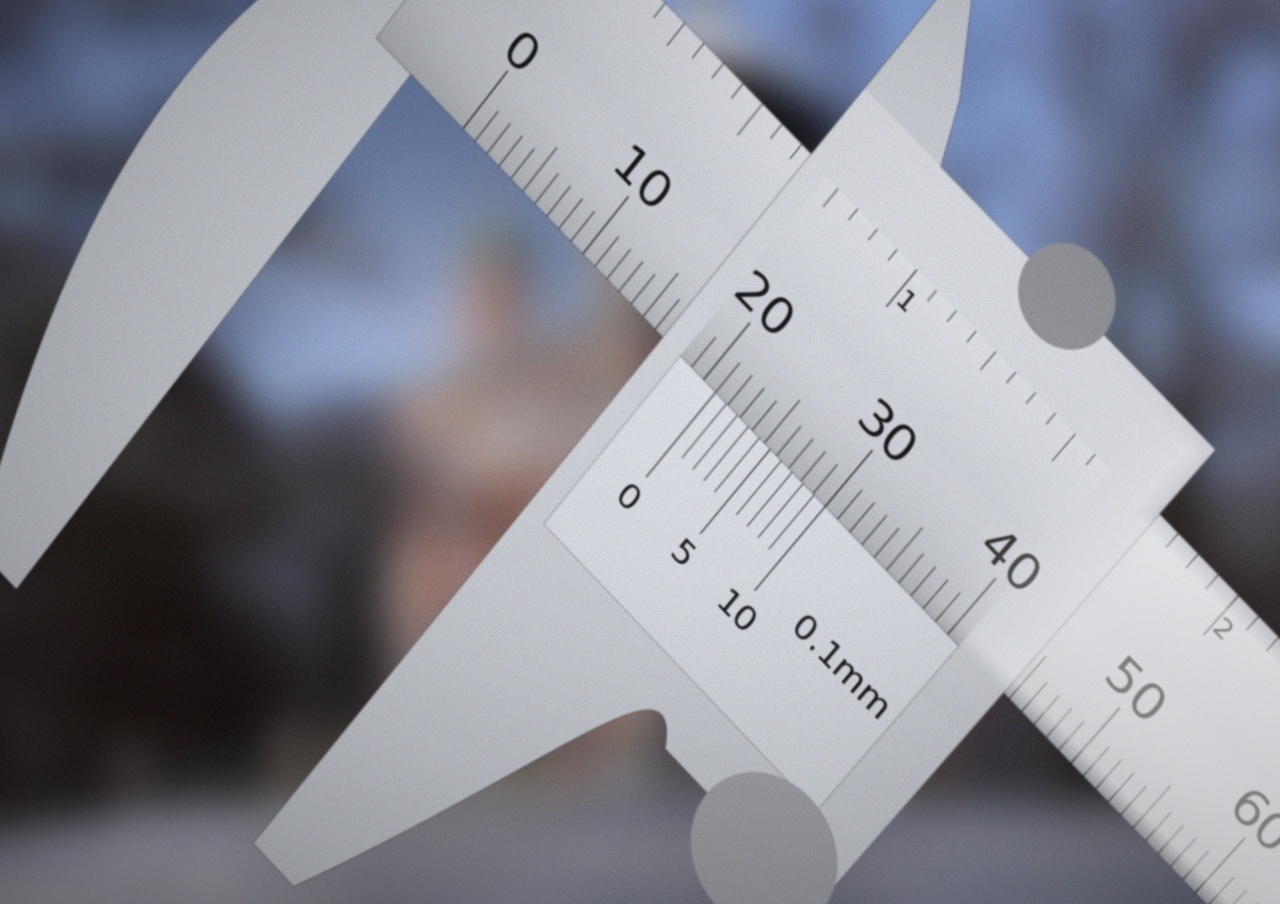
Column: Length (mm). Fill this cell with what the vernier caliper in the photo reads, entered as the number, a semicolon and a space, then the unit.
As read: 21.0; mm
